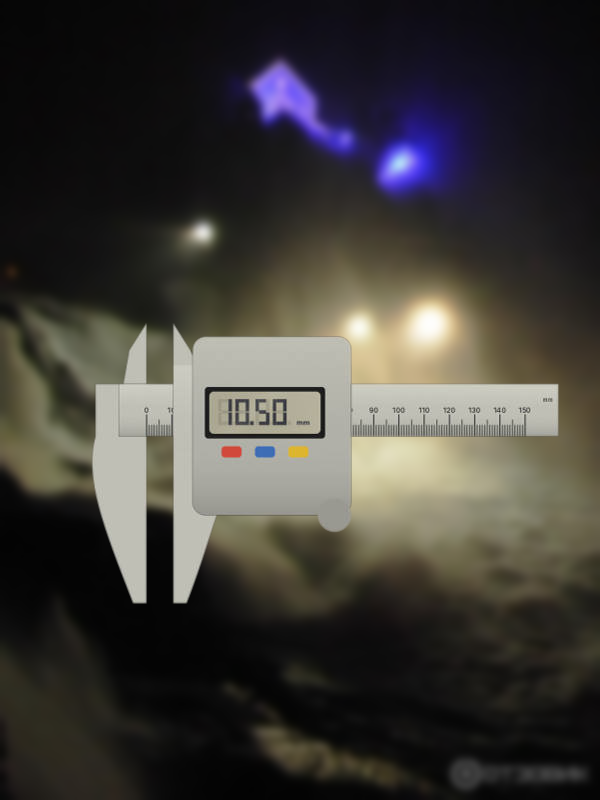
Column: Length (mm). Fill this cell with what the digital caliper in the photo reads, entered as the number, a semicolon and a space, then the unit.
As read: 10.50; mm
